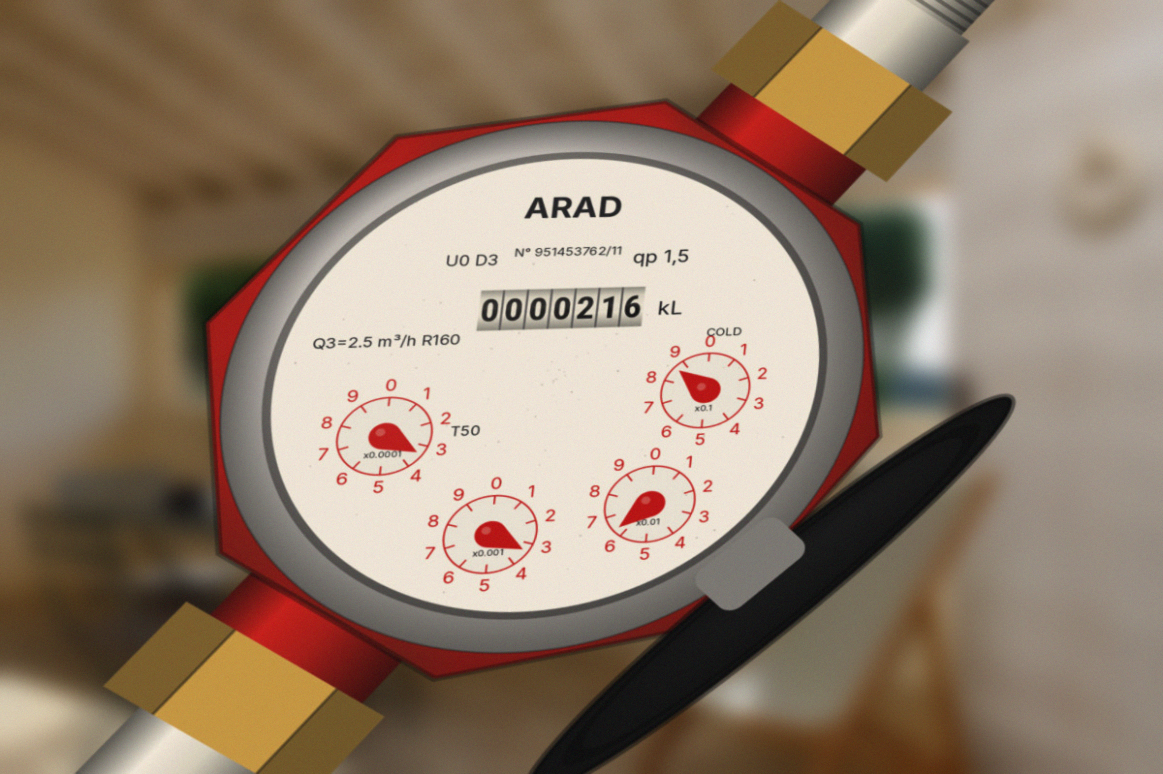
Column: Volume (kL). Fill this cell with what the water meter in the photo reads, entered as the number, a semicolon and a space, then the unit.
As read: 216.8633; kL
